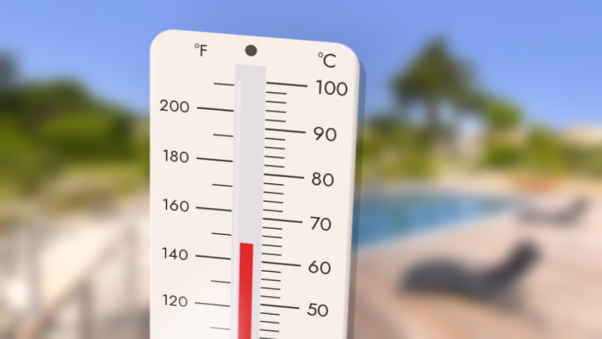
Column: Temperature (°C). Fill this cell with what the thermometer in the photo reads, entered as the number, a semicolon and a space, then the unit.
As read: 64; °C
